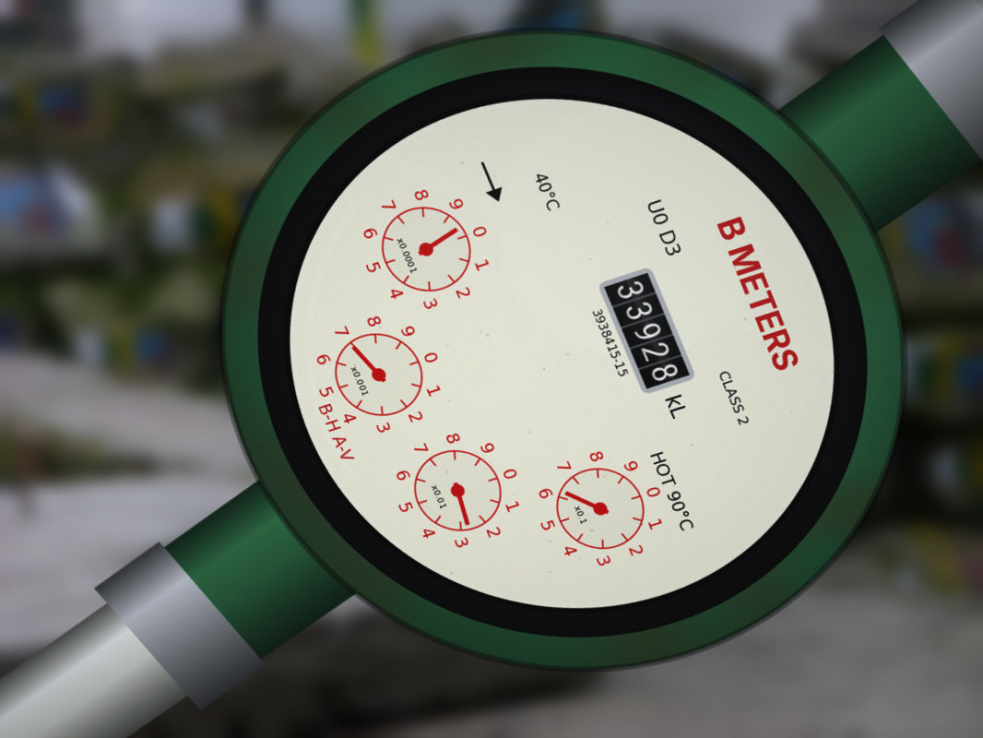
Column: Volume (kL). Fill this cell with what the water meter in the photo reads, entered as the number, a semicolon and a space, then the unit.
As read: 33928.6269; kL
